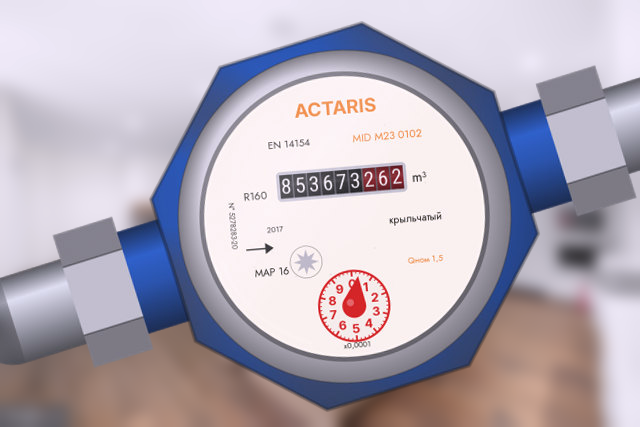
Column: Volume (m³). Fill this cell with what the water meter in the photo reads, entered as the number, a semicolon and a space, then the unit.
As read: 853673.2620; m³
